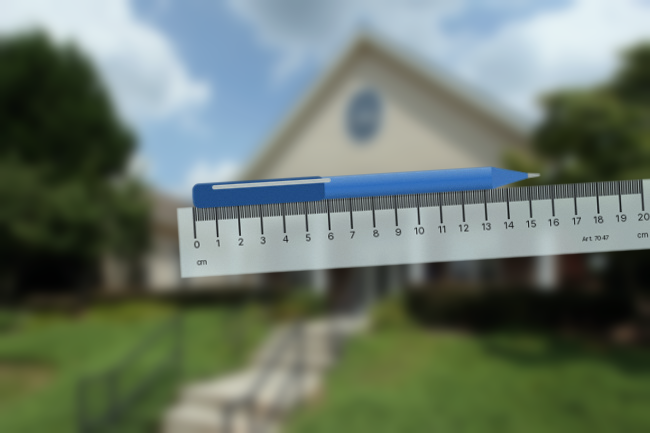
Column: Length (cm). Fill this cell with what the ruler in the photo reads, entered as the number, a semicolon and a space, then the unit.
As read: 15.5; cm
